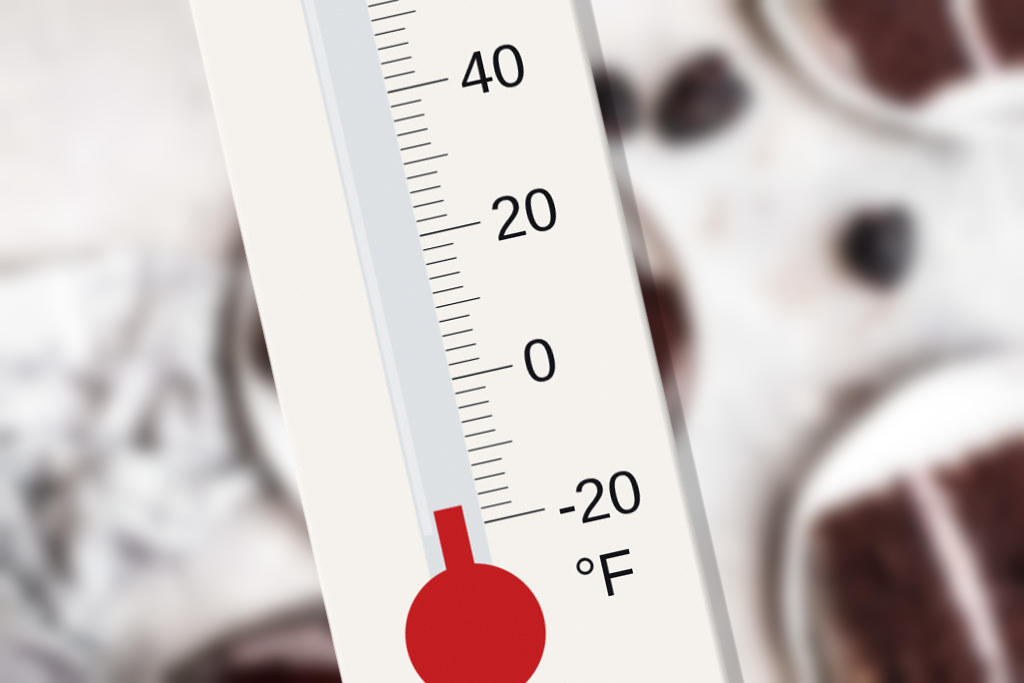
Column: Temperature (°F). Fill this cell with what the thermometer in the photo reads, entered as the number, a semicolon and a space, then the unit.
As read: -17; °F
